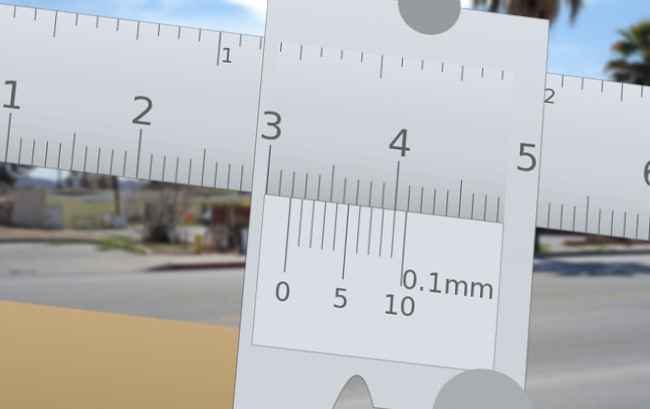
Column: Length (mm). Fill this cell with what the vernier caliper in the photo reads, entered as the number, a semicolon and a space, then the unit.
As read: 31.9; mm
